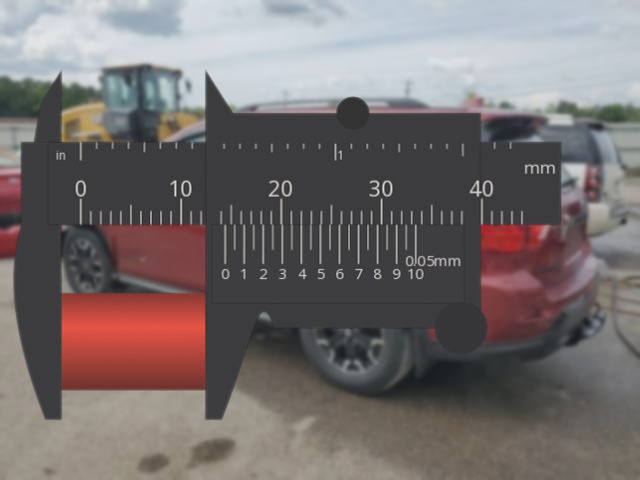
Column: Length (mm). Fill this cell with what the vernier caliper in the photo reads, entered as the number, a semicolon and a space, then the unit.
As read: 14.4; mm
